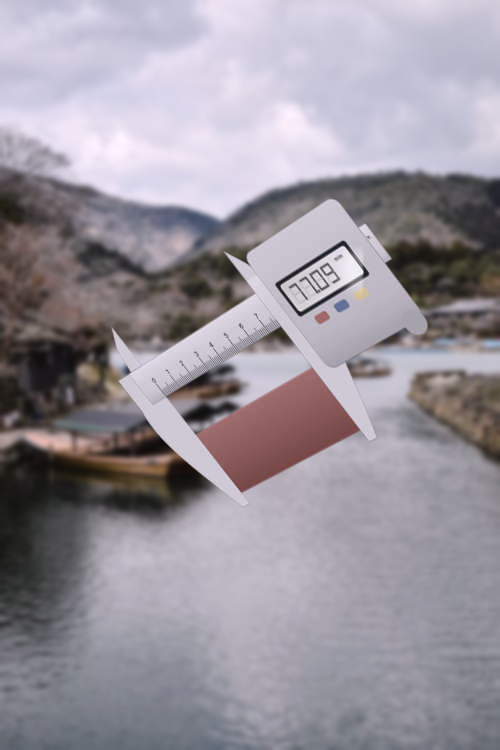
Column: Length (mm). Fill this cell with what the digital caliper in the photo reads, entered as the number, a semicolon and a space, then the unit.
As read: 77.09; mm
